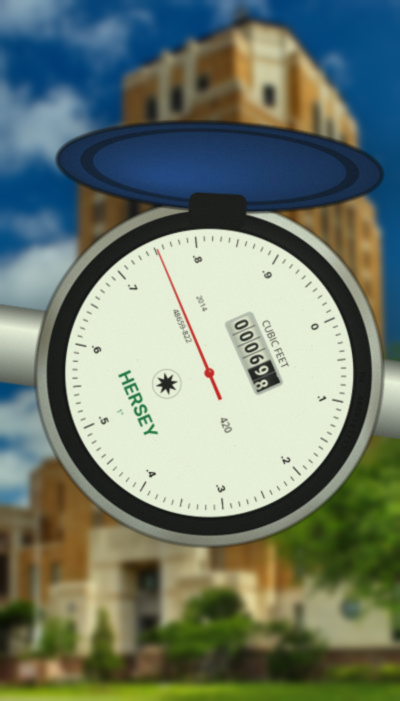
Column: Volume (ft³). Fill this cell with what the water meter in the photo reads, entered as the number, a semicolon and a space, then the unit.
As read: 697.75; ft³
